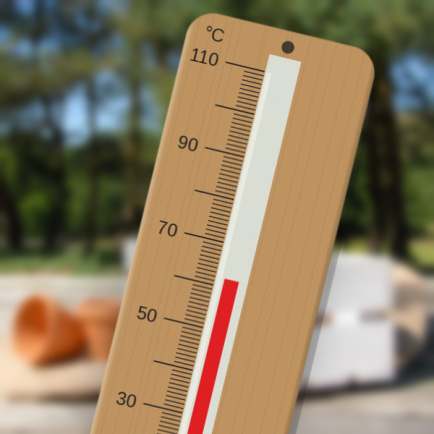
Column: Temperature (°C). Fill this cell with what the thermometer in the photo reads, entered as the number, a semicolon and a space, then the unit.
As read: 62; °C
